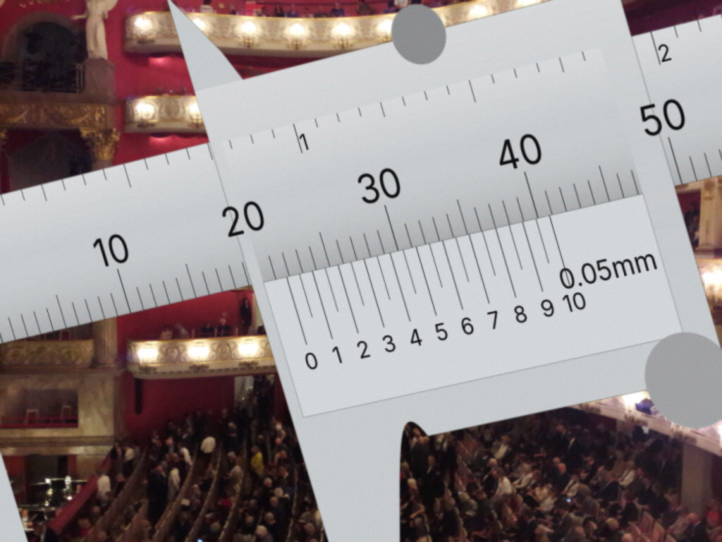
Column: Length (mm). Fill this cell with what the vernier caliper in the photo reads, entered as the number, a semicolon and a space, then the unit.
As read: 21.8; mm
